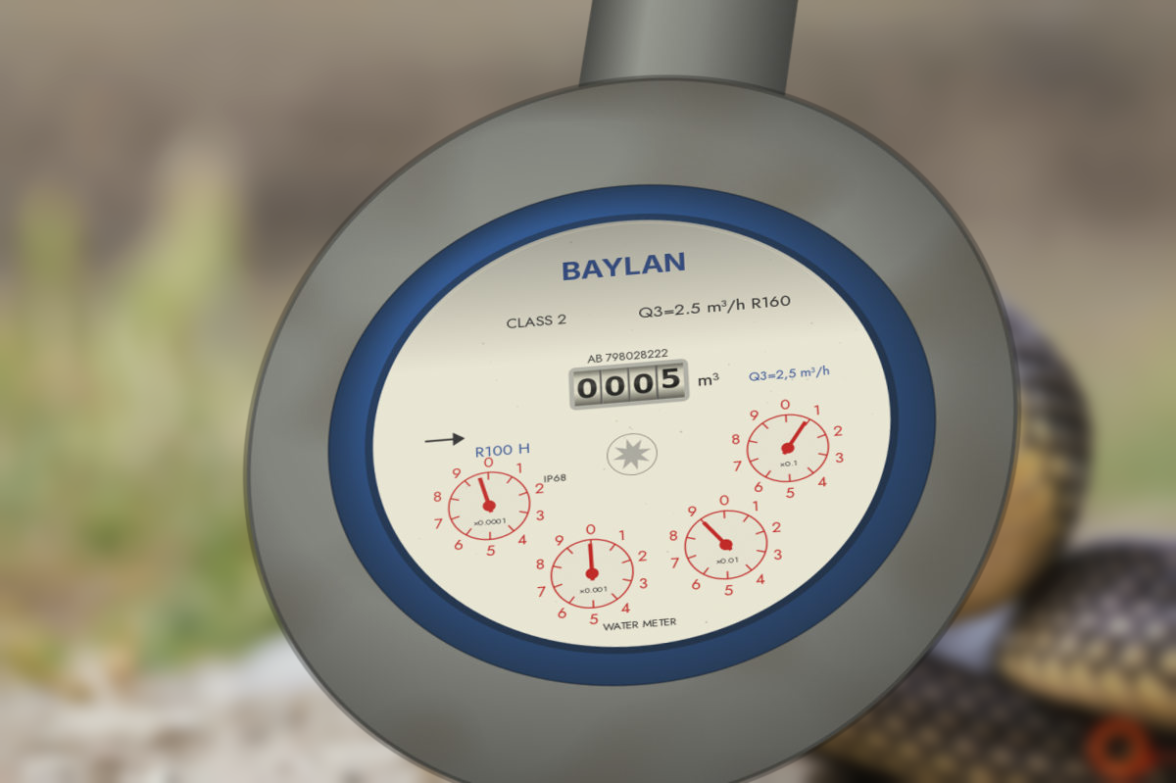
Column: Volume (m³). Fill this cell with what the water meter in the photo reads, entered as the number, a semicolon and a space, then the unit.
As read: 5.0899; m³
